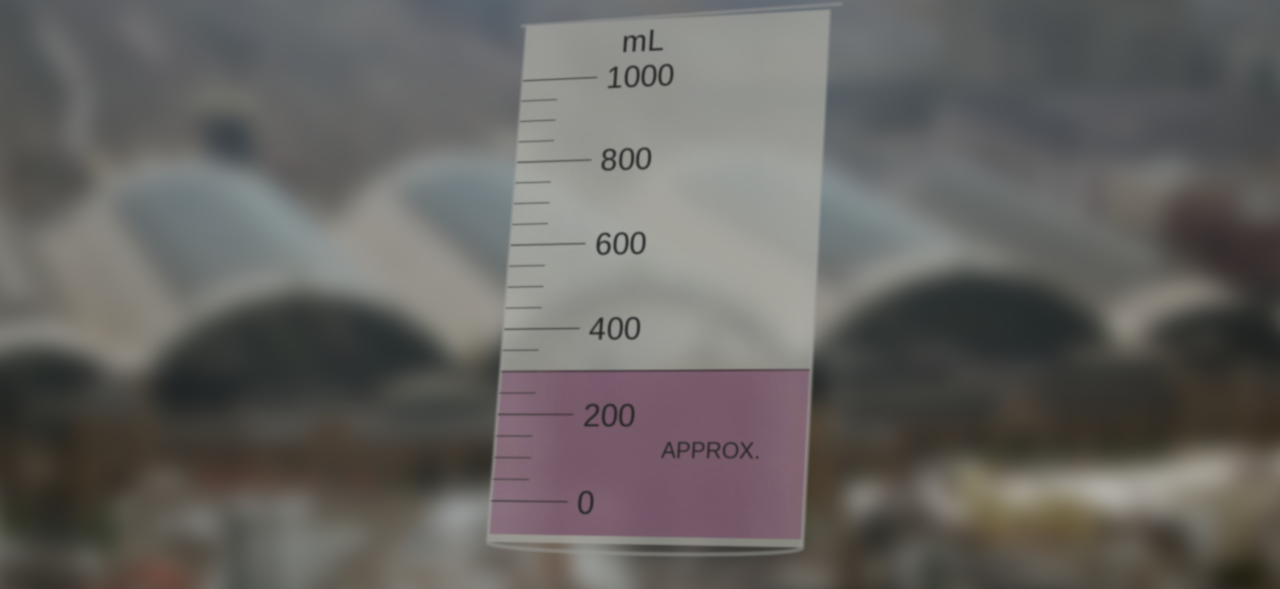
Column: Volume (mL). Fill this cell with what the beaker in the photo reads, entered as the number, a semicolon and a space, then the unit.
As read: 300; mL
